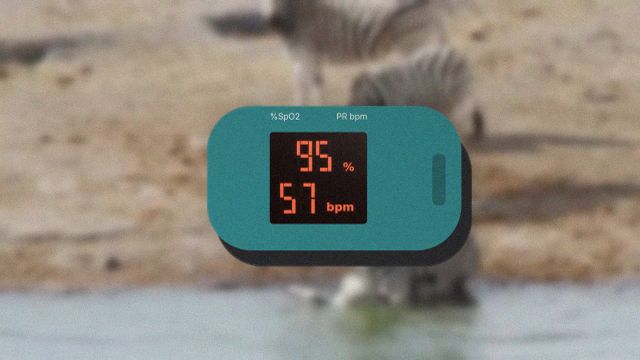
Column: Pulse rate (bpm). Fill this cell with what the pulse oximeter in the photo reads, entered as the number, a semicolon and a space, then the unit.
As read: 57; bpm
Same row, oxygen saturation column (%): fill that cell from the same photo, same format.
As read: 95; %
